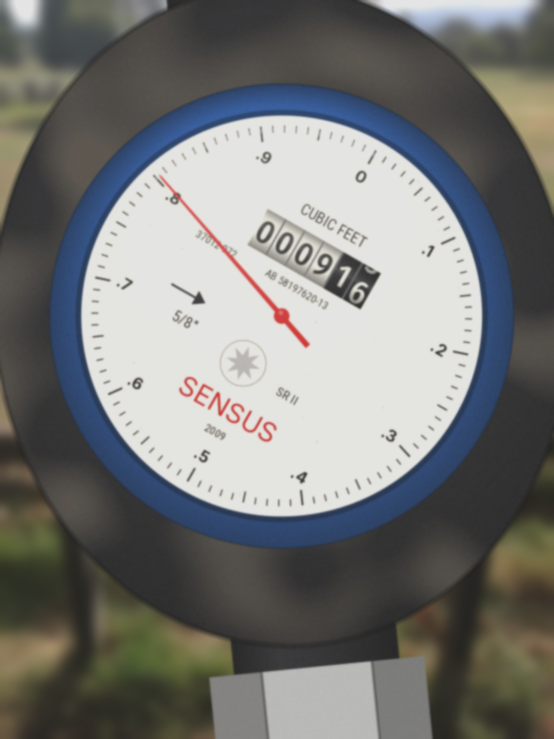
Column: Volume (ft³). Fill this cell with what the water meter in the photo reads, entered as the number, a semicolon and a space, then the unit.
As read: 915.80; ft³
